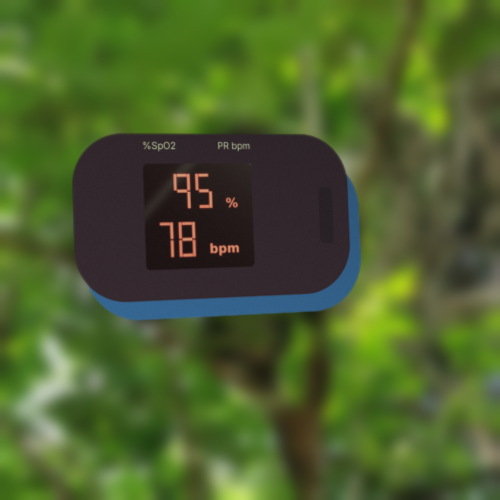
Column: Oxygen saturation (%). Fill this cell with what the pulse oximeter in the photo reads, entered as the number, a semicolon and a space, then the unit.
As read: 95; %
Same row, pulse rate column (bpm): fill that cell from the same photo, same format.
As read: 78; bpm
